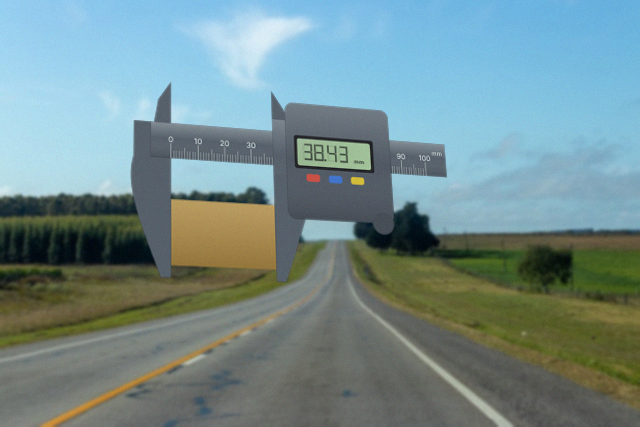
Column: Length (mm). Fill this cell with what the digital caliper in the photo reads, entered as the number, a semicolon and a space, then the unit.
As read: 38.43; mm
